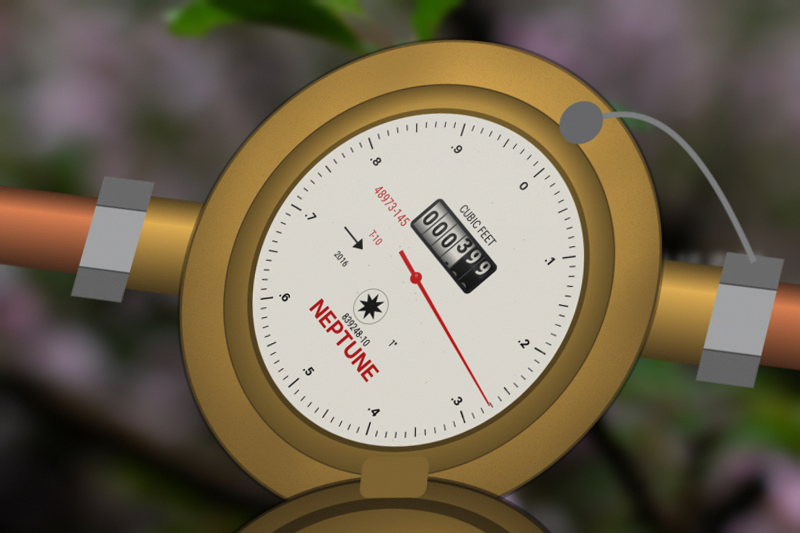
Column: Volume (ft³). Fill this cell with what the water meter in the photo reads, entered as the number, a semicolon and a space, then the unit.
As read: 399.27; ft³
